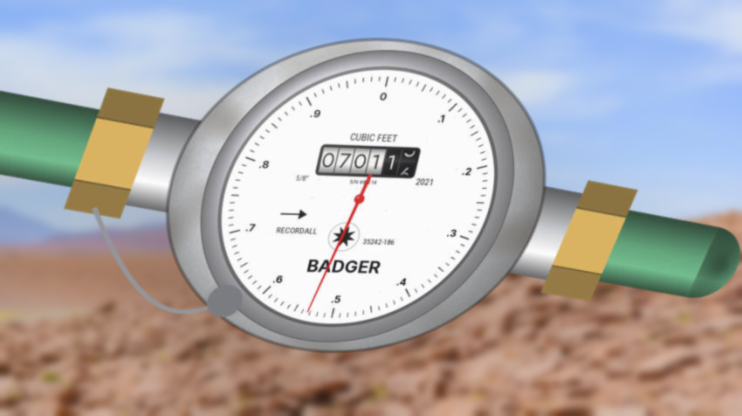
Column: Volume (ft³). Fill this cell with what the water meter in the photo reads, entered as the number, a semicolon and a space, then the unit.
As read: 70115.53; ft³
